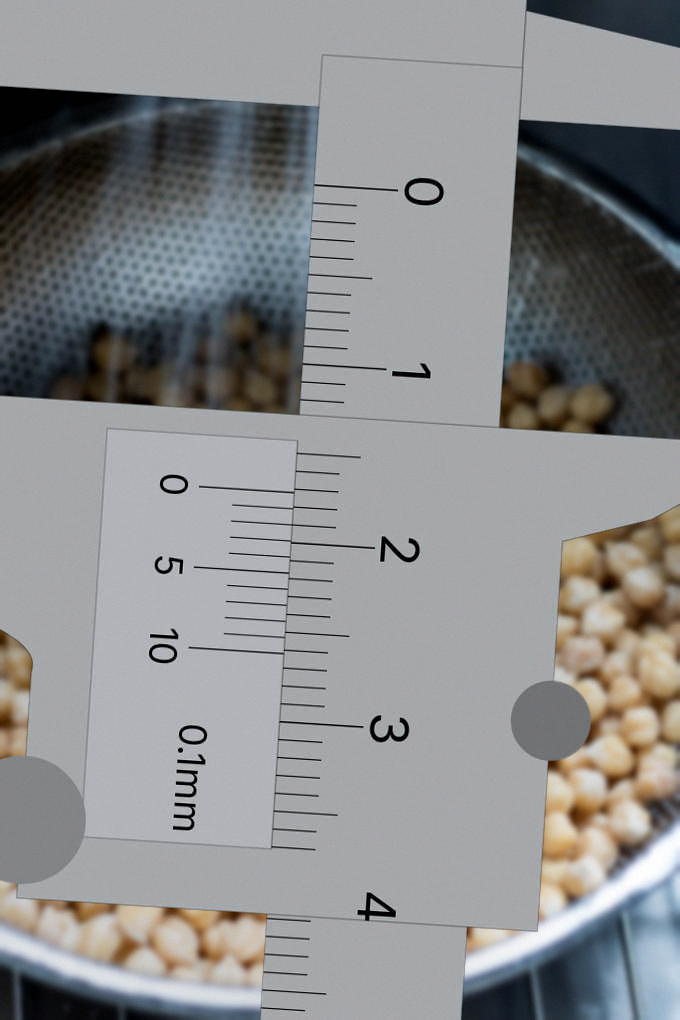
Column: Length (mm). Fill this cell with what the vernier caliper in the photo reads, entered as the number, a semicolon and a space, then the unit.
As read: 17.2; mm
